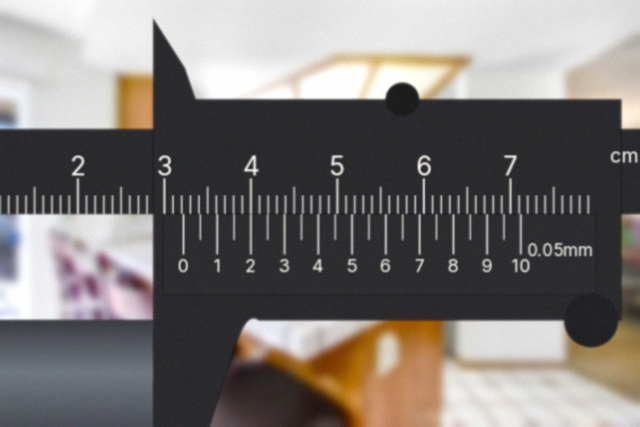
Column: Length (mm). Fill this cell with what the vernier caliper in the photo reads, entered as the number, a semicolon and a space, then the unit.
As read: 32.2; mm
